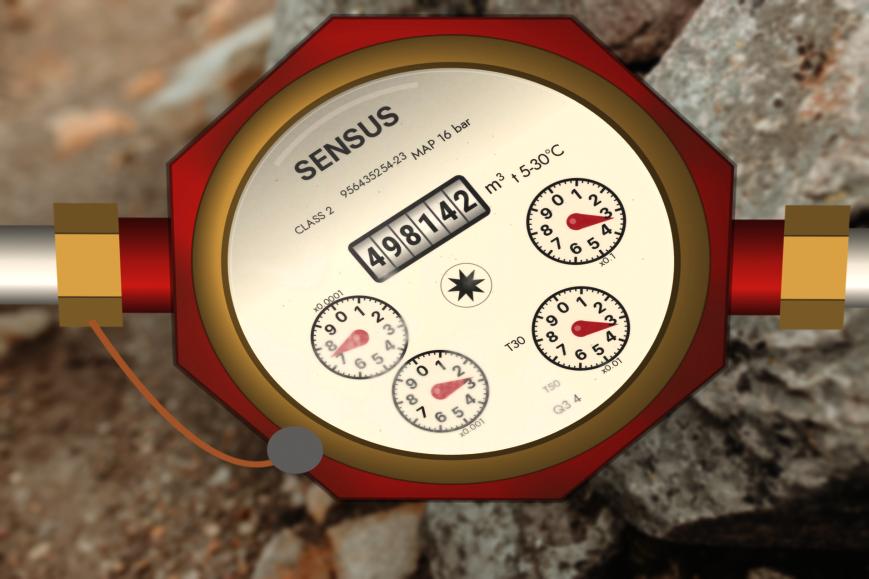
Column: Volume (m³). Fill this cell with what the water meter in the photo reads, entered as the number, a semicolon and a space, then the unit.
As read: 498142.3327; m³
